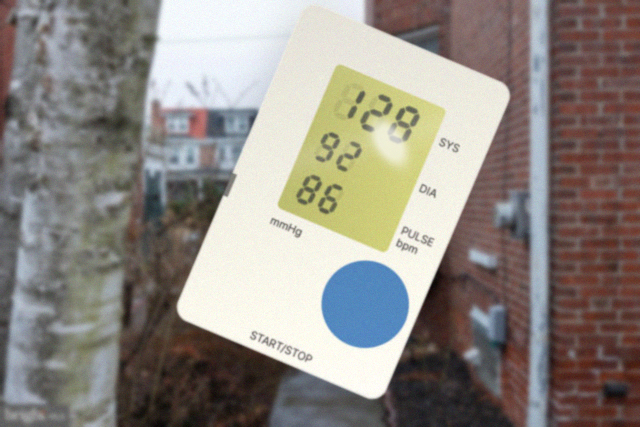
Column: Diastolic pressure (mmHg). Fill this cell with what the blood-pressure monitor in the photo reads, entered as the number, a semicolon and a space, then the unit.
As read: 92; mmHg
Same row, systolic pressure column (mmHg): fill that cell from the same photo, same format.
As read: 128; mmHg
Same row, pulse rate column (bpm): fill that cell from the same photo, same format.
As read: 86; bpm
